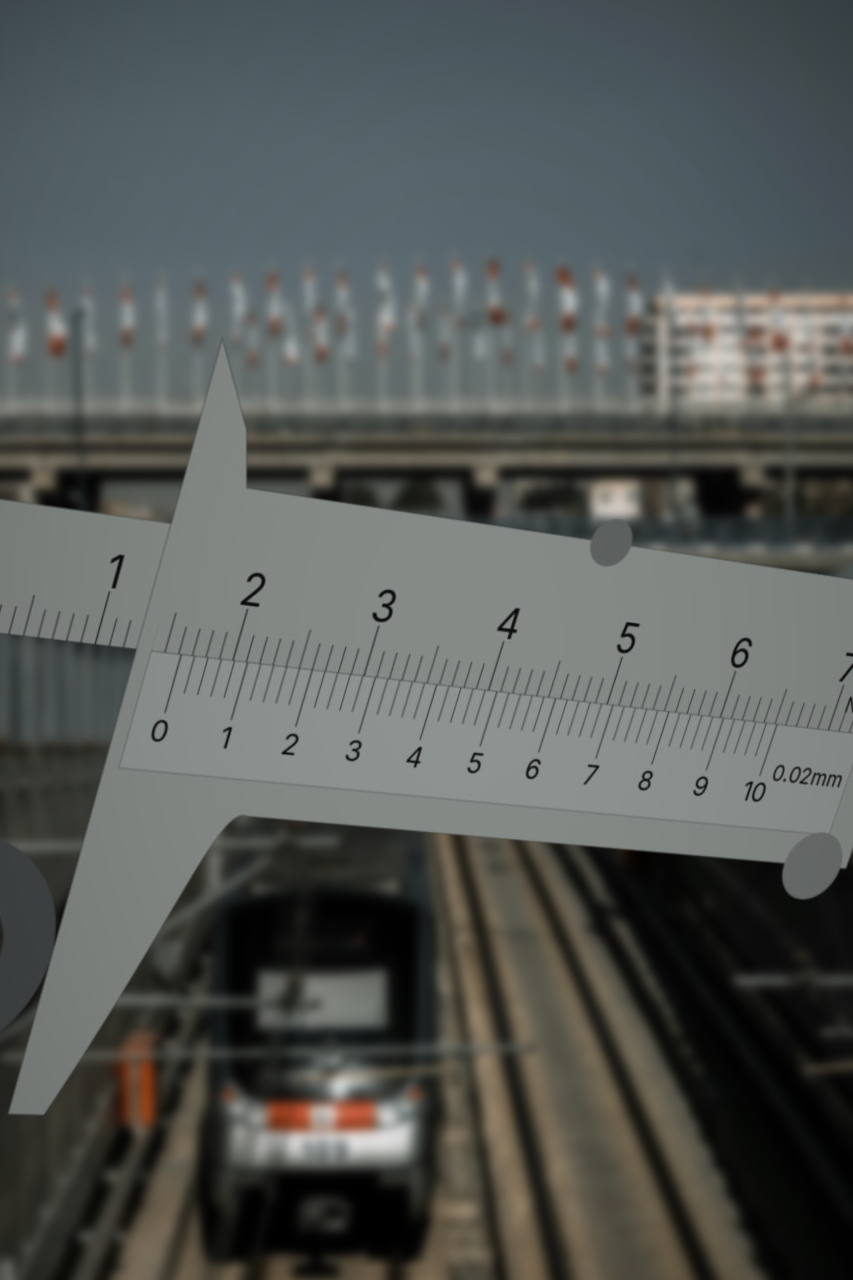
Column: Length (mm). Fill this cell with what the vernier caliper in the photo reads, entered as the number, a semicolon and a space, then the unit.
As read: 16.2; mm
